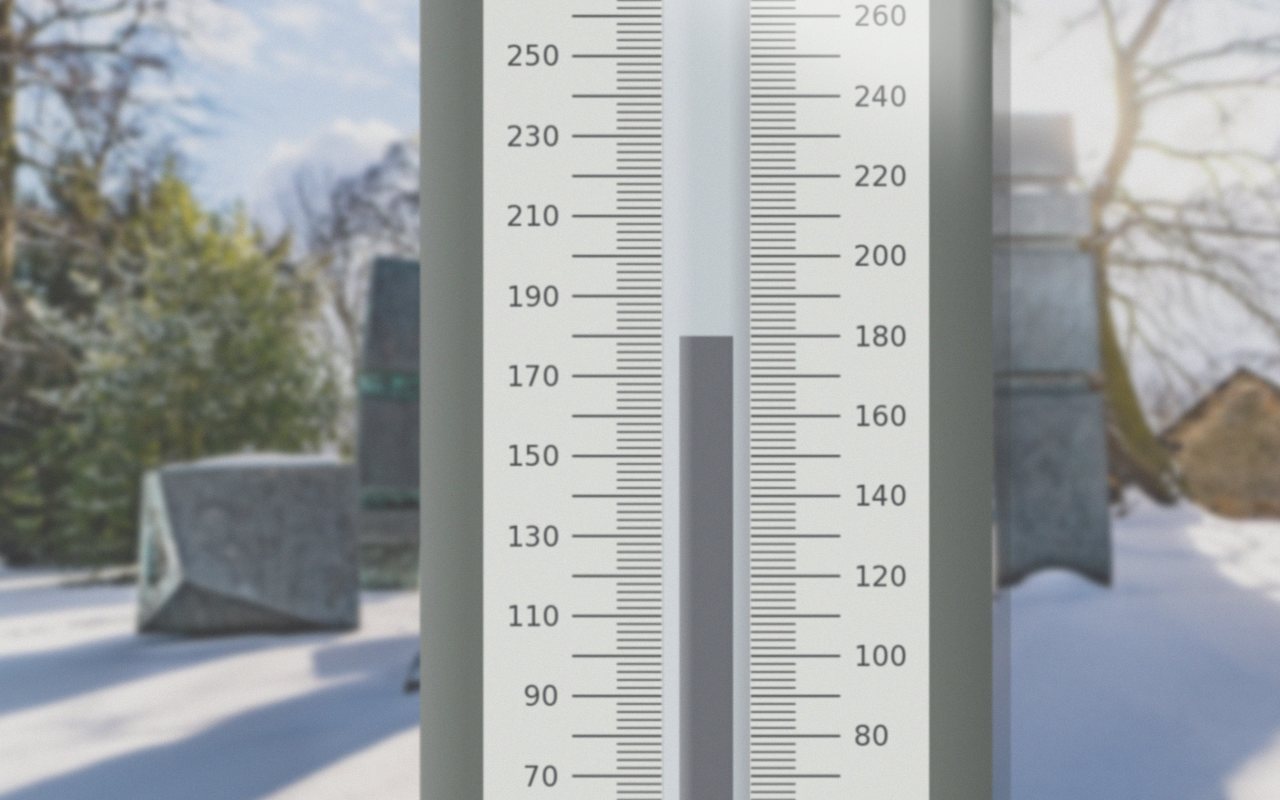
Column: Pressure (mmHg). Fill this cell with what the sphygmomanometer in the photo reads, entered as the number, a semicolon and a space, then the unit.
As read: 180; mmHg
